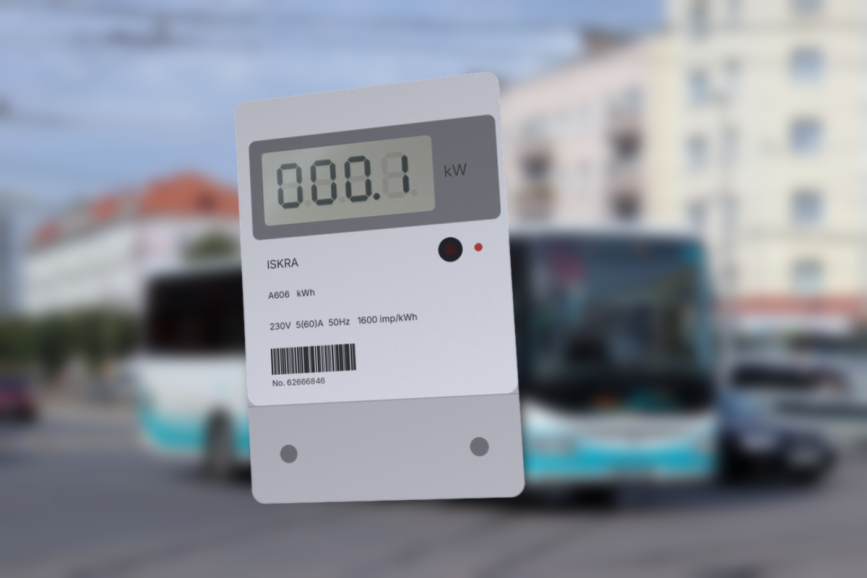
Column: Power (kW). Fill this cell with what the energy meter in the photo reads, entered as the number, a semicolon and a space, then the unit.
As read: 0.1; kW
